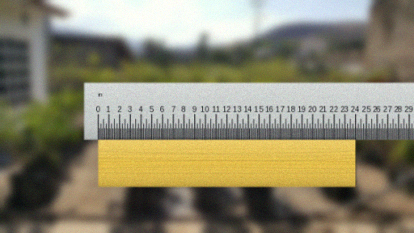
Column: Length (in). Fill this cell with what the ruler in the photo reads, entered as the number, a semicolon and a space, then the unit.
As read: 24; in
